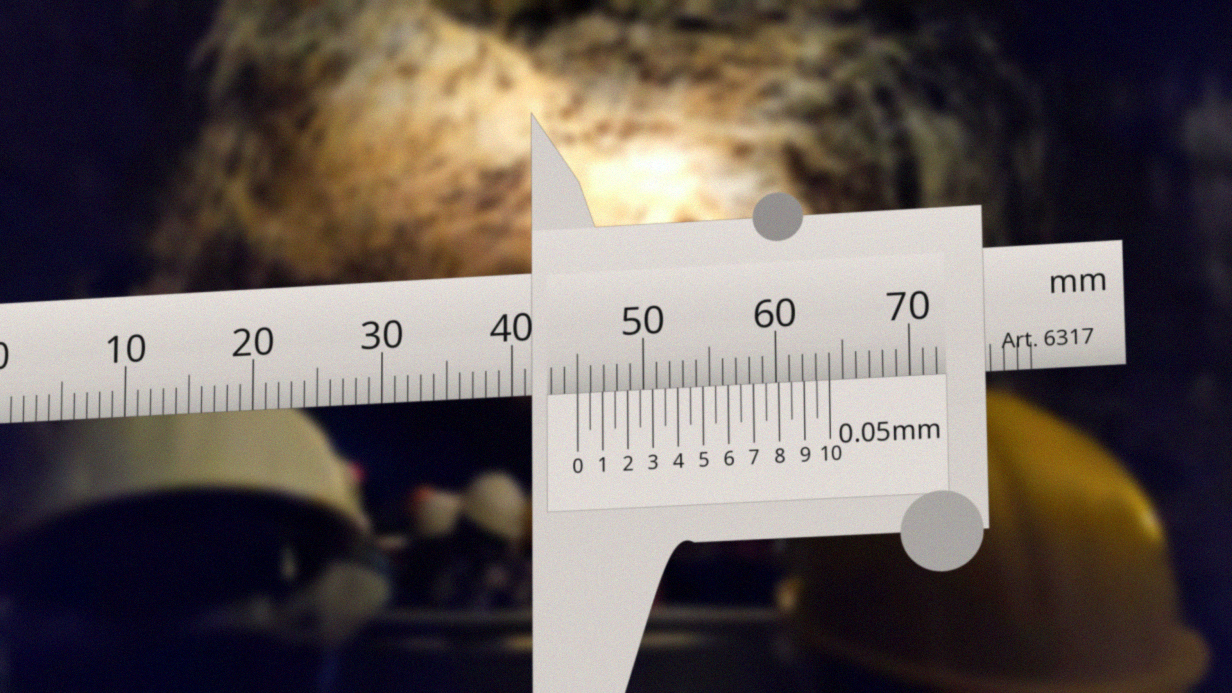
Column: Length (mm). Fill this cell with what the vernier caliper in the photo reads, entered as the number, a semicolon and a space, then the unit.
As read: 45.0; mm
